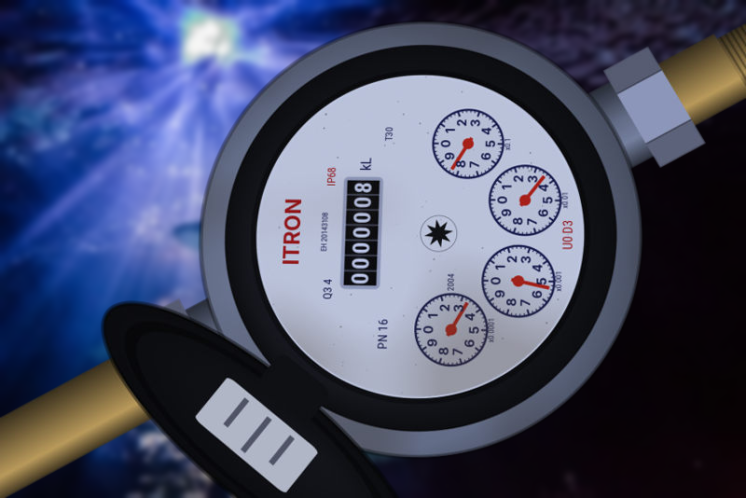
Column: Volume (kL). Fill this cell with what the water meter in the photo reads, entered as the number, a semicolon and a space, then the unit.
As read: 8.8353; kL
